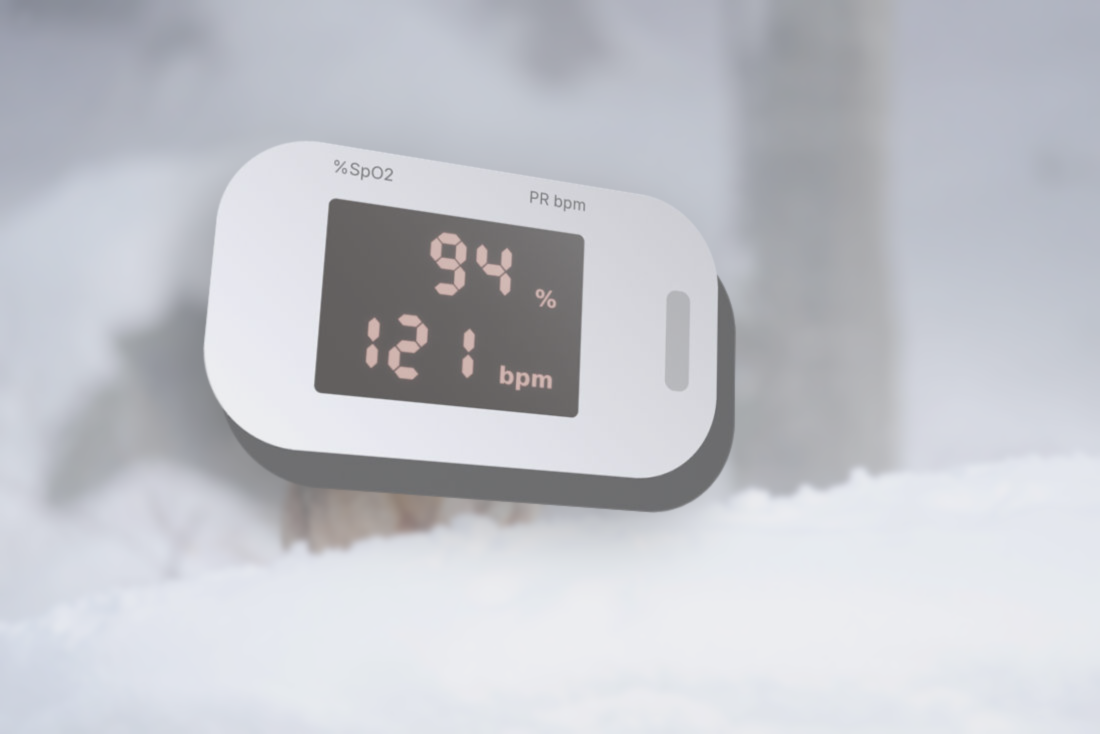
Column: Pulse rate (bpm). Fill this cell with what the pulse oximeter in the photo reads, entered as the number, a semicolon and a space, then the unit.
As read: 121; bpm
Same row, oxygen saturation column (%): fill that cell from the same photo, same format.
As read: 94; %
